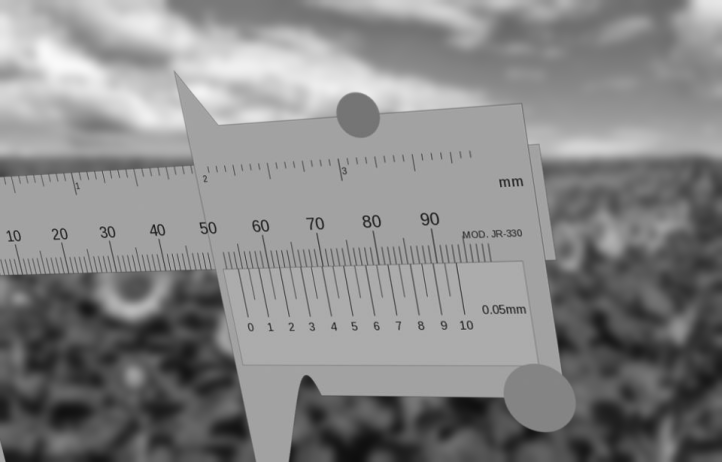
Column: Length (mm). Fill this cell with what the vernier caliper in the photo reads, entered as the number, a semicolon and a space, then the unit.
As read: 54.2; mm
